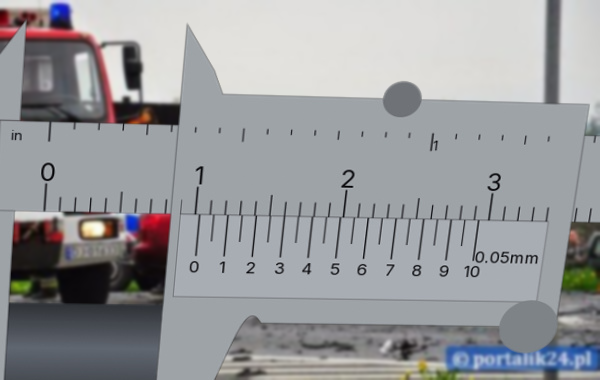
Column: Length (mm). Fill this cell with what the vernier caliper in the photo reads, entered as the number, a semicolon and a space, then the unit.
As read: 10.3; mm
